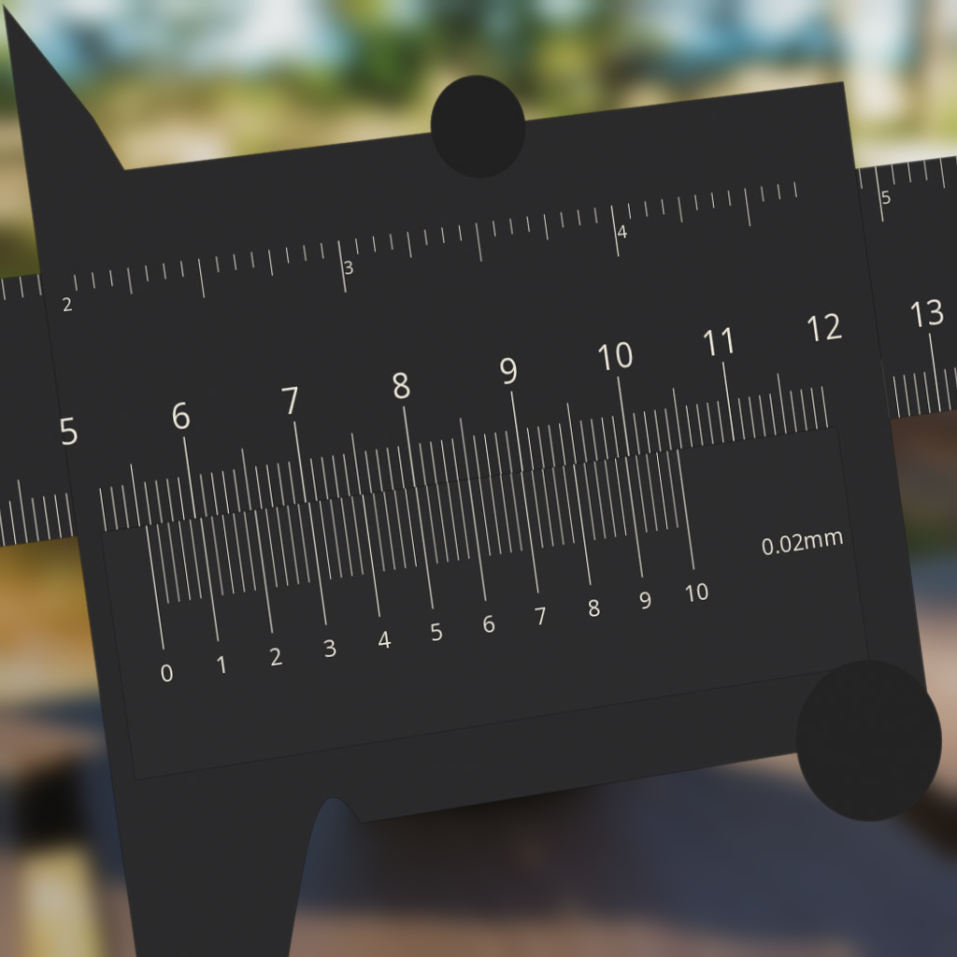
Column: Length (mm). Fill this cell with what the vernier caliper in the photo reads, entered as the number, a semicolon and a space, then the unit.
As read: 55.6; mm
